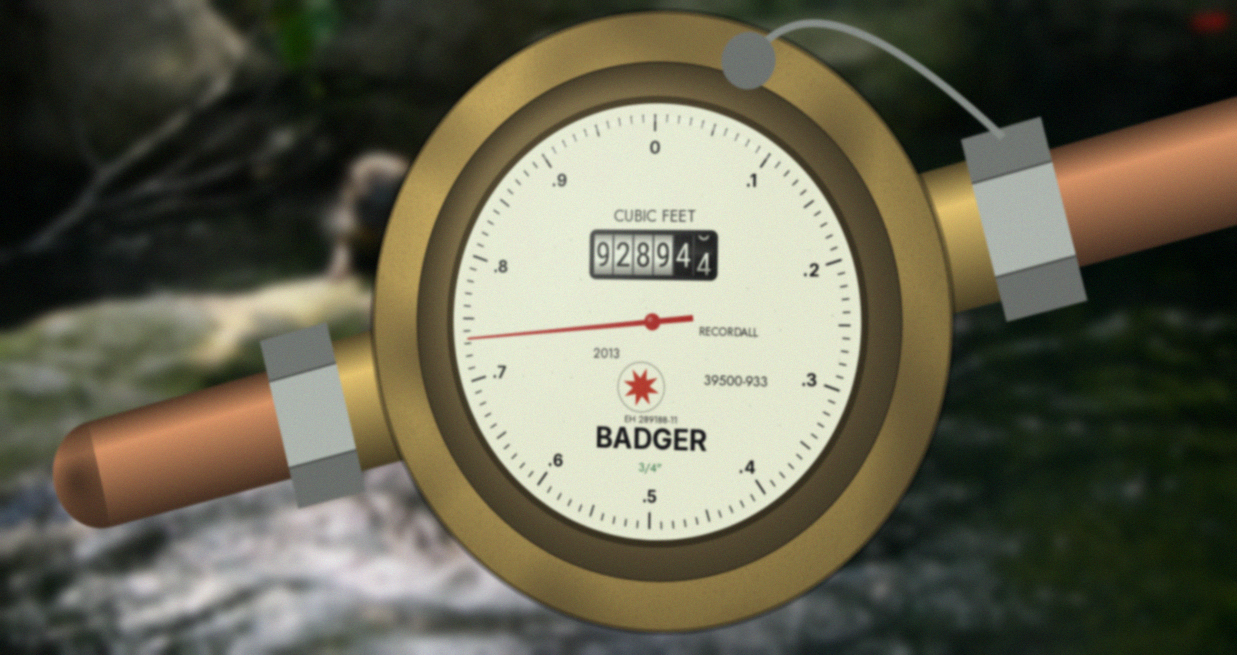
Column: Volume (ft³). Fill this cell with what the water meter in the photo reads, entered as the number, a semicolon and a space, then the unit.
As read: 928943.73; ft³
